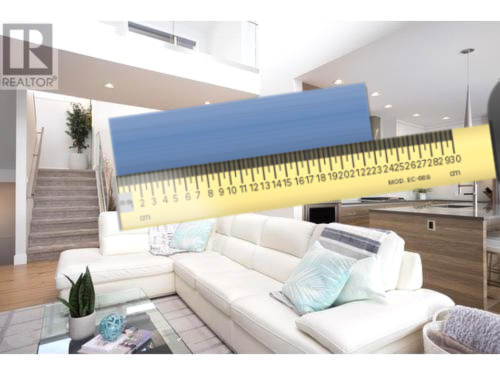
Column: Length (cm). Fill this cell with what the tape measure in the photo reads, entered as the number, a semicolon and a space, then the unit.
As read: 23; cm
